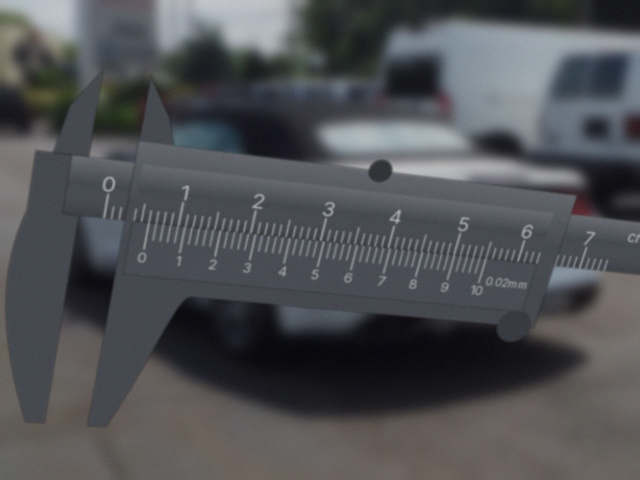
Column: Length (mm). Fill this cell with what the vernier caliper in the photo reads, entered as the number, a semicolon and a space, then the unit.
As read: 6.0; mm
